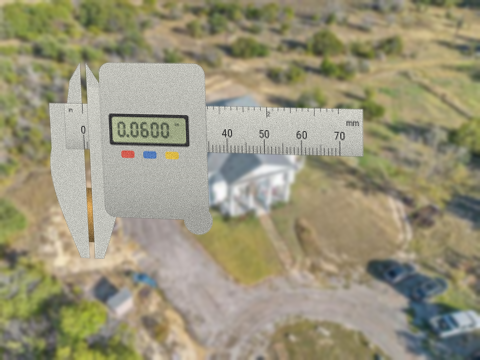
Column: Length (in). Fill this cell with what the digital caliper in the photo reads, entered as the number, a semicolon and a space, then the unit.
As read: 0.0600; in
